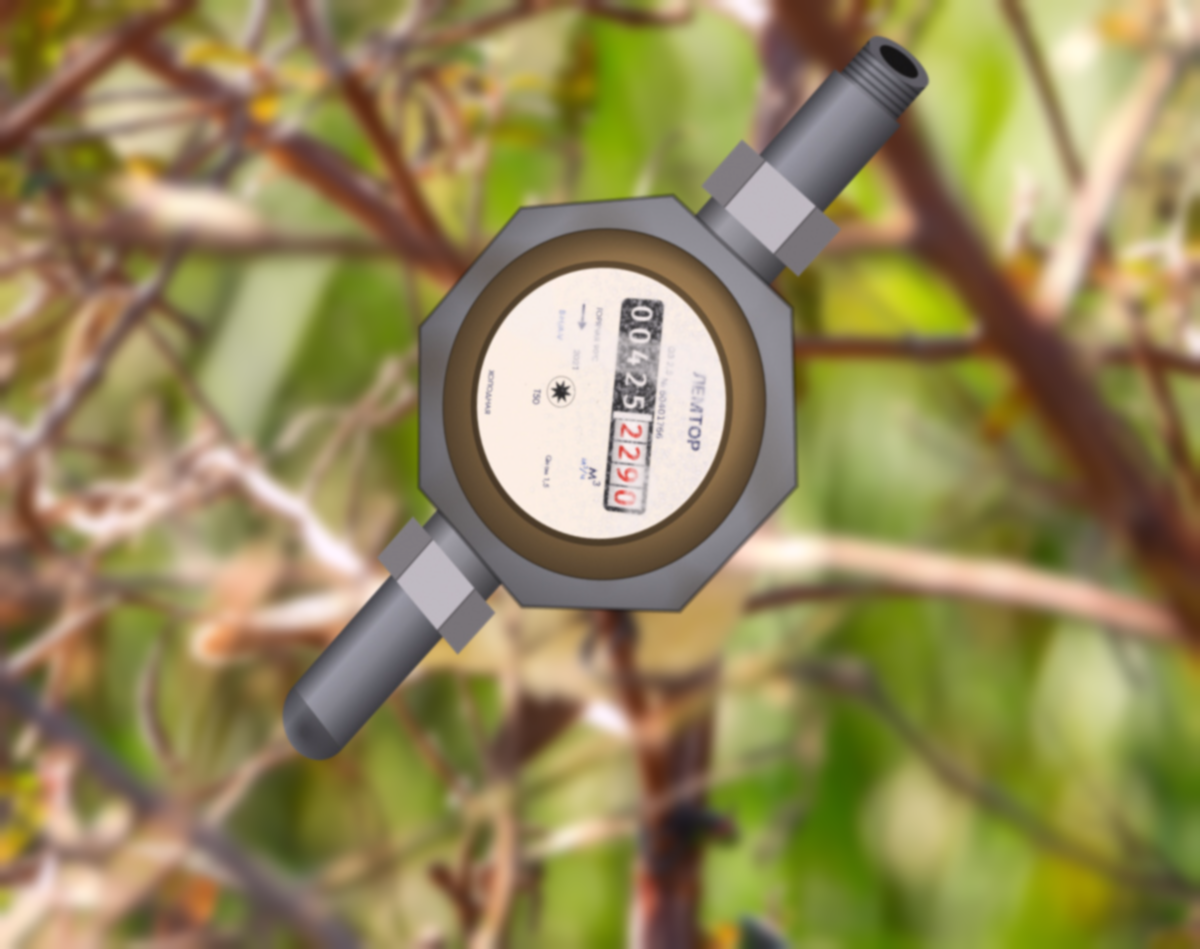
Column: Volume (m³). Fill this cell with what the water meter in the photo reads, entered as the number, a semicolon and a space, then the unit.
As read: 425.2290; m³
